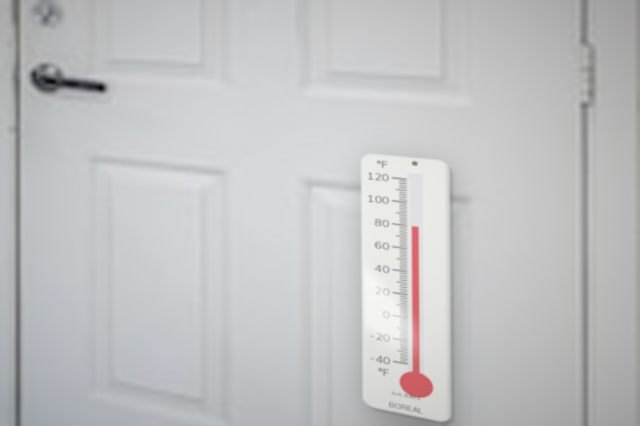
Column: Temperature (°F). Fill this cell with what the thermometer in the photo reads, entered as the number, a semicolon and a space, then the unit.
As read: 80; °F
